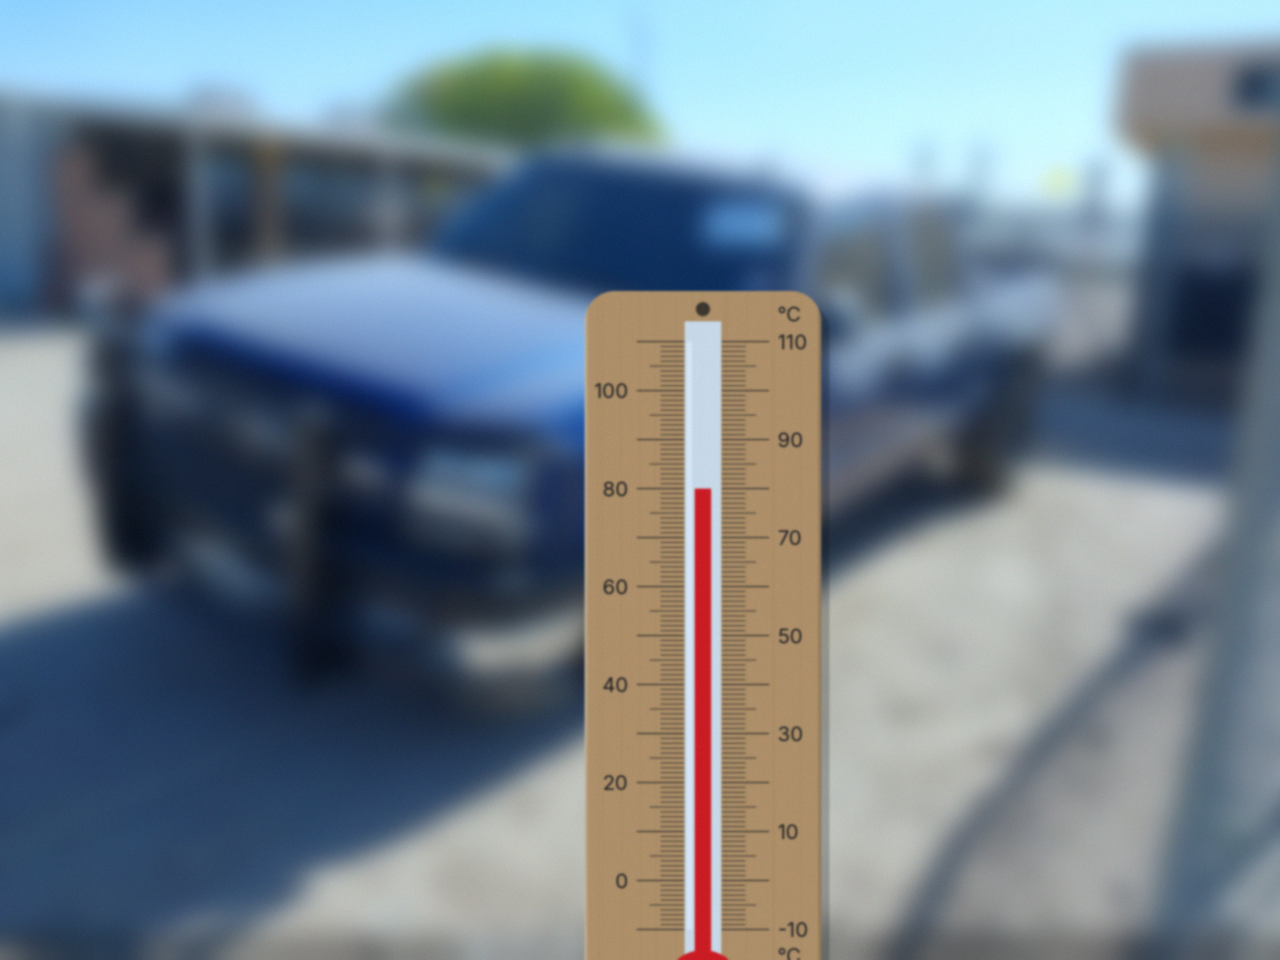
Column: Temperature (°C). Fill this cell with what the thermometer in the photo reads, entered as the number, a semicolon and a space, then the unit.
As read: 80; °C
